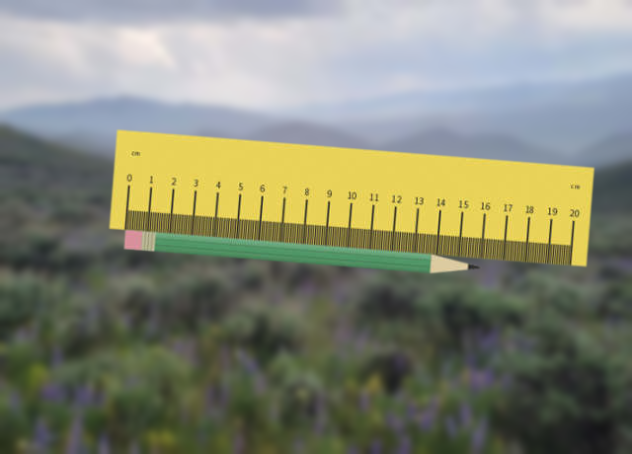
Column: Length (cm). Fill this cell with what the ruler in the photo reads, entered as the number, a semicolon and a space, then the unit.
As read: 16; cm
